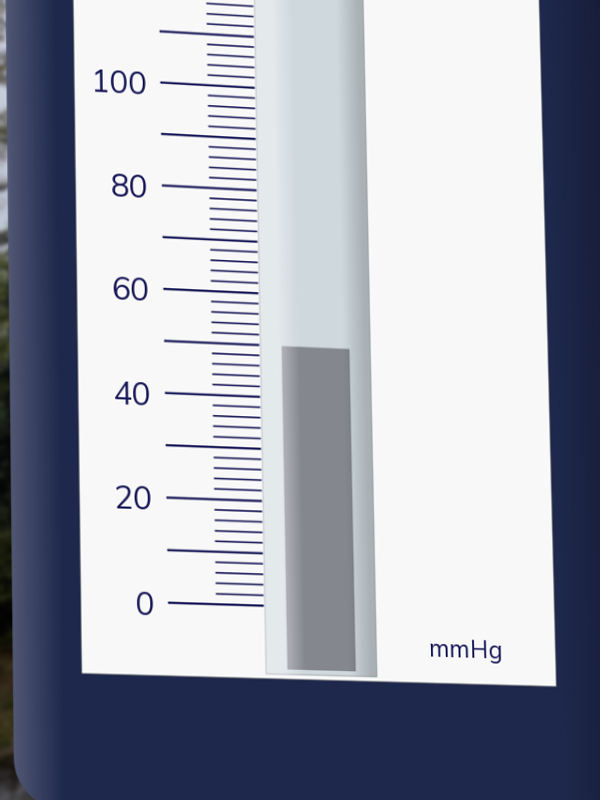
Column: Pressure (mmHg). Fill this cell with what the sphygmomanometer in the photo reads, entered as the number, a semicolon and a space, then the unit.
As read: 50; mmHg
